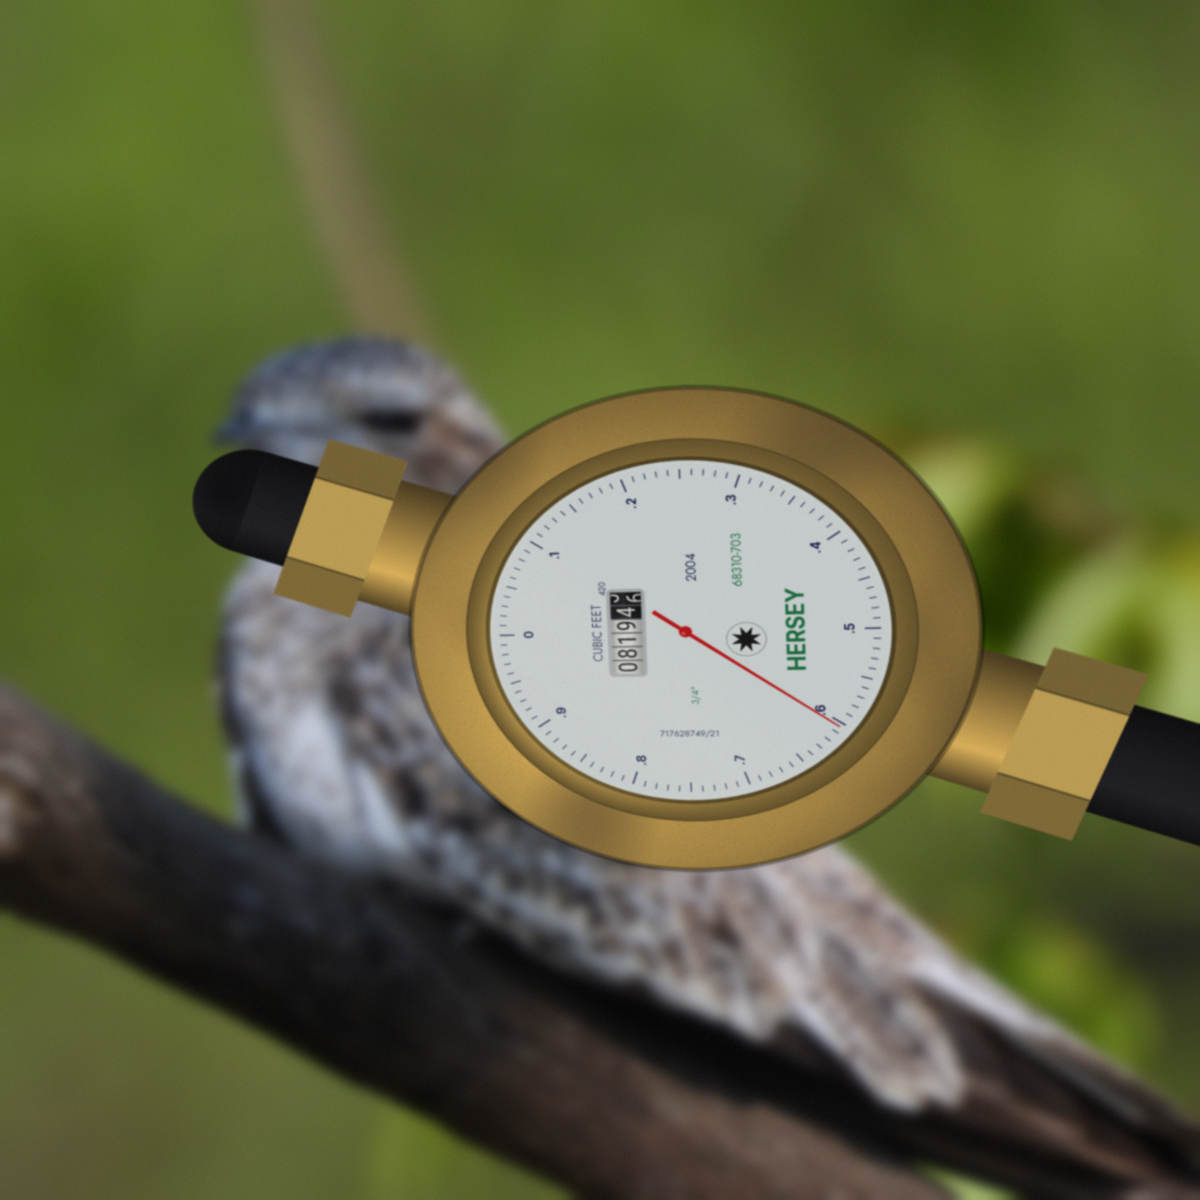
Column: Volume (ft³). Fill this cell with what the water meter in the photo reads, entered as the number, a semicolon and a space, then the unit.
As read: 81945.60; ft³
